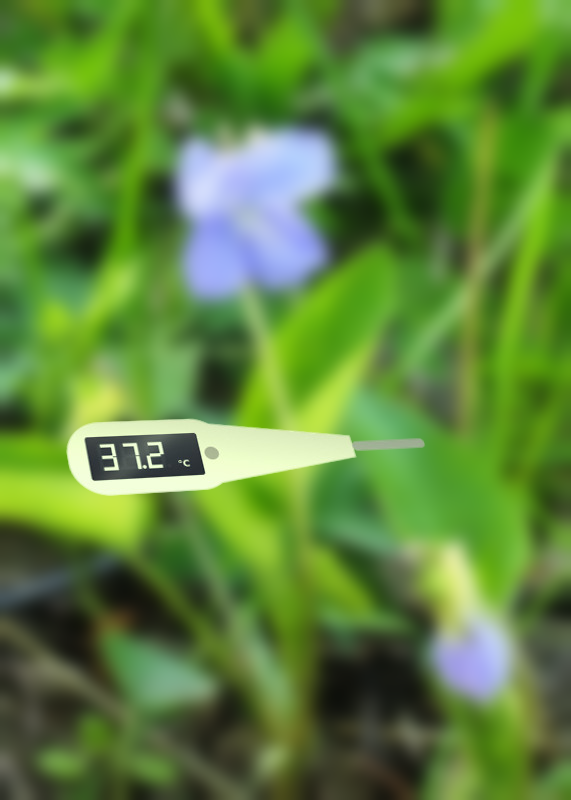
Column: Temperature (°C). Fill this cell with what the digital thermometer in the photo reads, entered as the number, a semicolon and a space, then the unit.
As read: 37.2; °C
